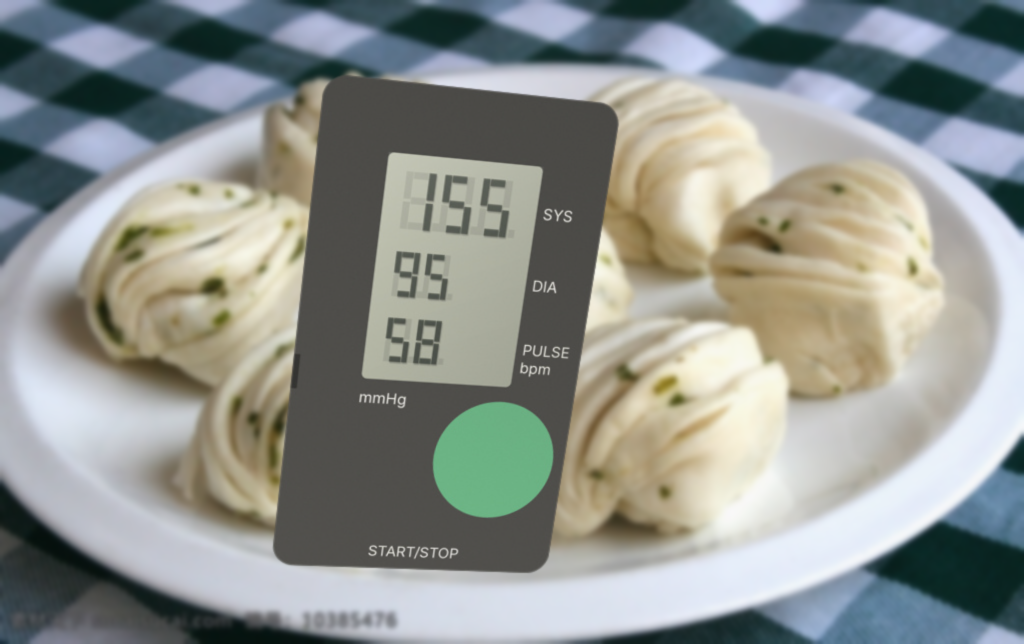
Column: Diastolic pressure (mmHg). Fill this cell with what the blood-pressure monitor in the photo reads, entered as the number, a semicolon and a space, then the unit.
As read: 95; mmHg
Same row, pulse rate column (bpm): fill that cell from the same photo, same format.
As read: 58; bpm
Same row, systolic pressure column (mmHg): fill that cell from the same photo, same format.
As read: 155; mmHg
